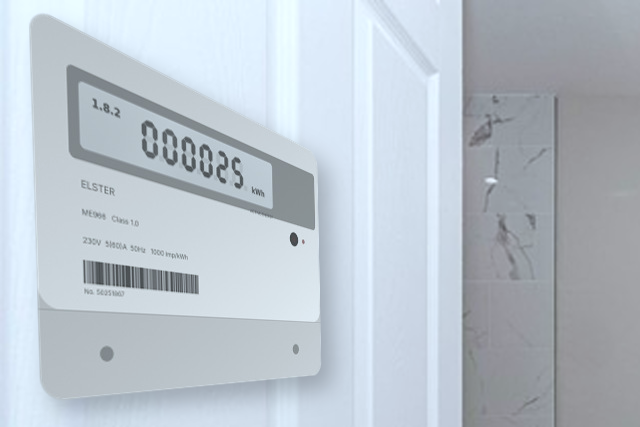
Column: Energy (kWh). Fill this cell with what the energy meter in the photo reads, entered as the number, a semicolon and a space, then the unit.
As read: 25; kWh
